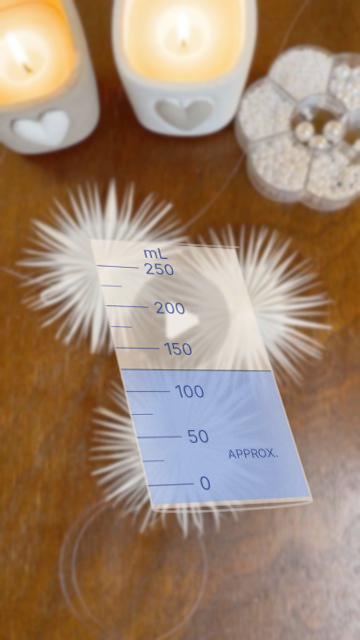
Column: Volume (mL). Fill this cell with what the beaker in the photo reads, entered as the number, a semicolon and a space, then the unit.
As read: 125; mL
